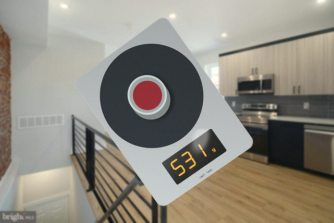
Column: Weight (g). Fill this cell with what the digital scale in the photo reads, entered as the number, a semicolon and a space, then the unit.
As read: 531; g
